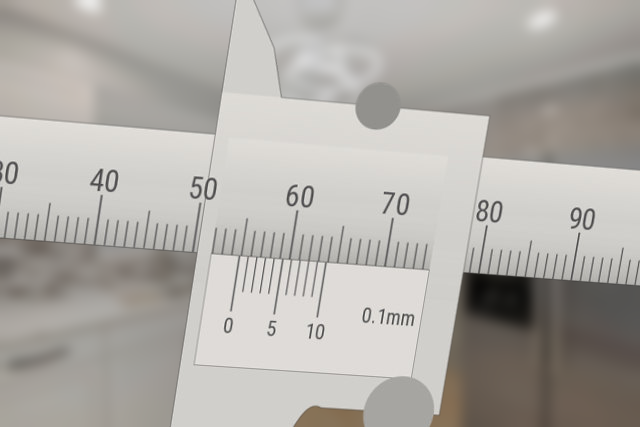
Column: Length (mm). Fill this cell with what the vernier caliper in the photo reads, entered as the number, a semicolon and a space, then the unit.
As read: 54.8; mm
